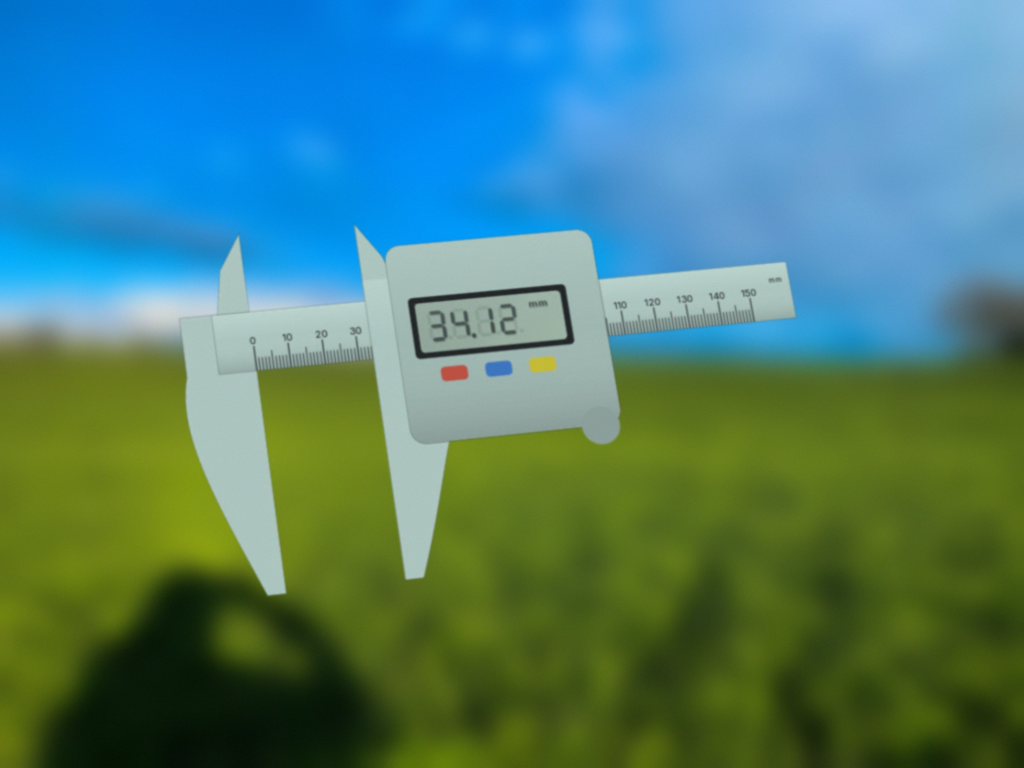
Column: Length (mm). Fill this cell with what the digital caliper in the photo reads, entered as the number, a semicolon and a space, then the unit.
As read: 34.12; mm
